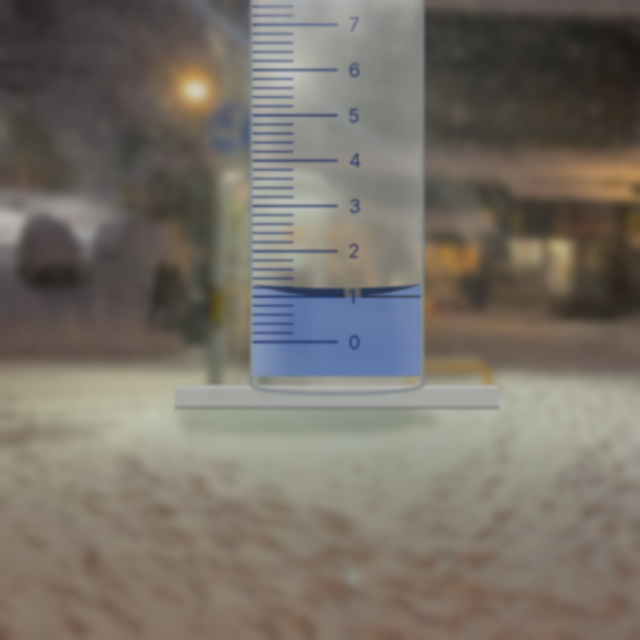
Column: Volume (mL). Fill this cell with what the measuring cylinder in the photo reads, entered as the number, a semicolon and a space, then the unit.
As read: 1; mL
